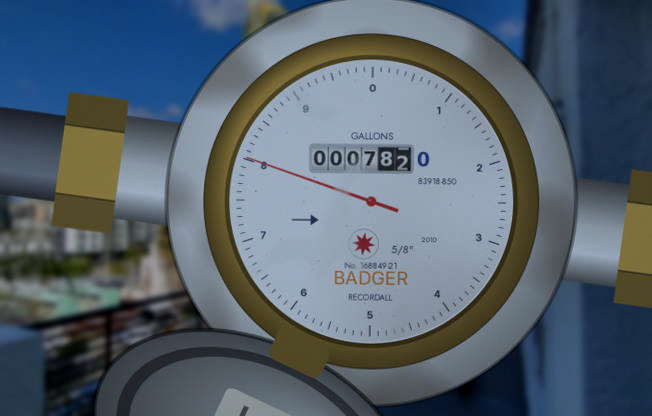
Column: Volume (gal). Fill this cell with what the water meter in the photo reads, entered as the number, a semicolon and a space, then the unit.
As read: 7818.0; gal
